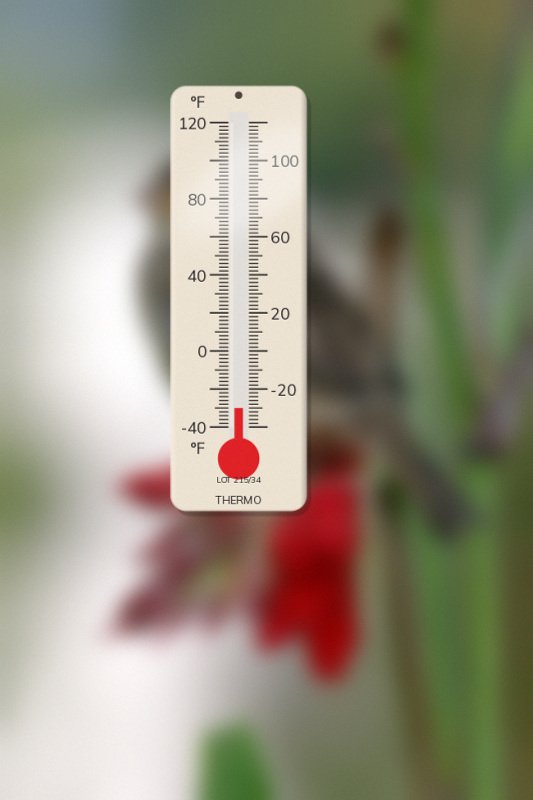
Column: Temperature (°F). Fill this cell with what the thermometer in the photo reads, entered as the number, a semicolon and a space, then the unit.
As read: -30; °F
